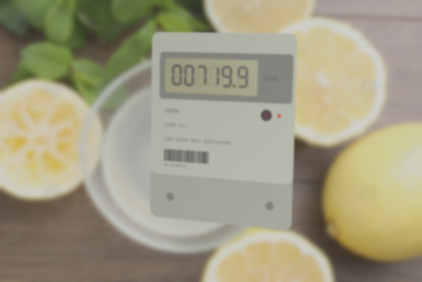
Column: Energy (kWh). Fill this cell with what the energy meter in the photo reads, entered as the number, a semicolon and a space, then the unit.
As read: 719.9; kWh
